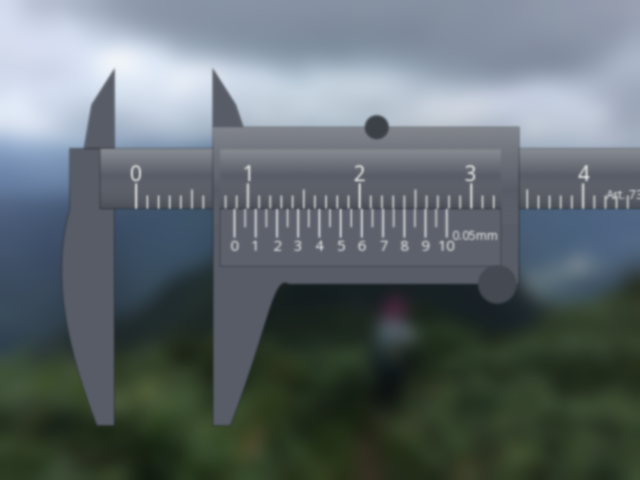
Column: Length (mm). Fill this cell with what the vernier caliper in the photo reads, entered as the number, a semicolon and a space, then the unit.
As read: 8.8; mm
